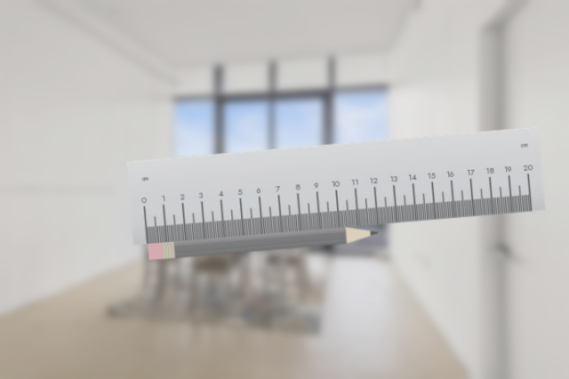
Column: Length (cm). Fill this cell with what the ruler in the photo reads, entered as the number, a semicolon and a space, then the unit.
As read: 12; cm
